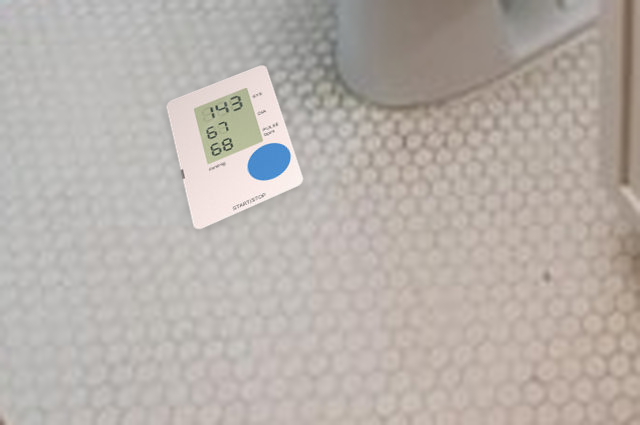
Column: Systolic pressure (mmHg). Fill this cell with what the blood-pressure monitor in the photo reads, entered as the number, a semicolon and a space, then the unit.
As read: 143; mmHg
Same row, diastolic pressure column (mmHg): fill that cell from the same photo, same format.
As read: 67; mmHg
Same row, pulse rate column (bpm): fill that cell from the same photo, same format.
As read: 68; bpm
